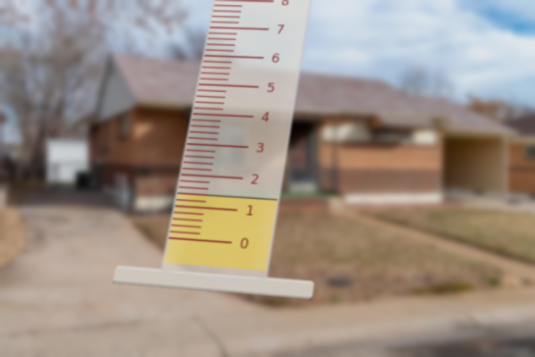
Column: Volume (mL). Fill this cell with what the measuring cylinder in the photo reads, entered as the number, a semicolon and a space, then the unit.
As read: 1.4; mL
